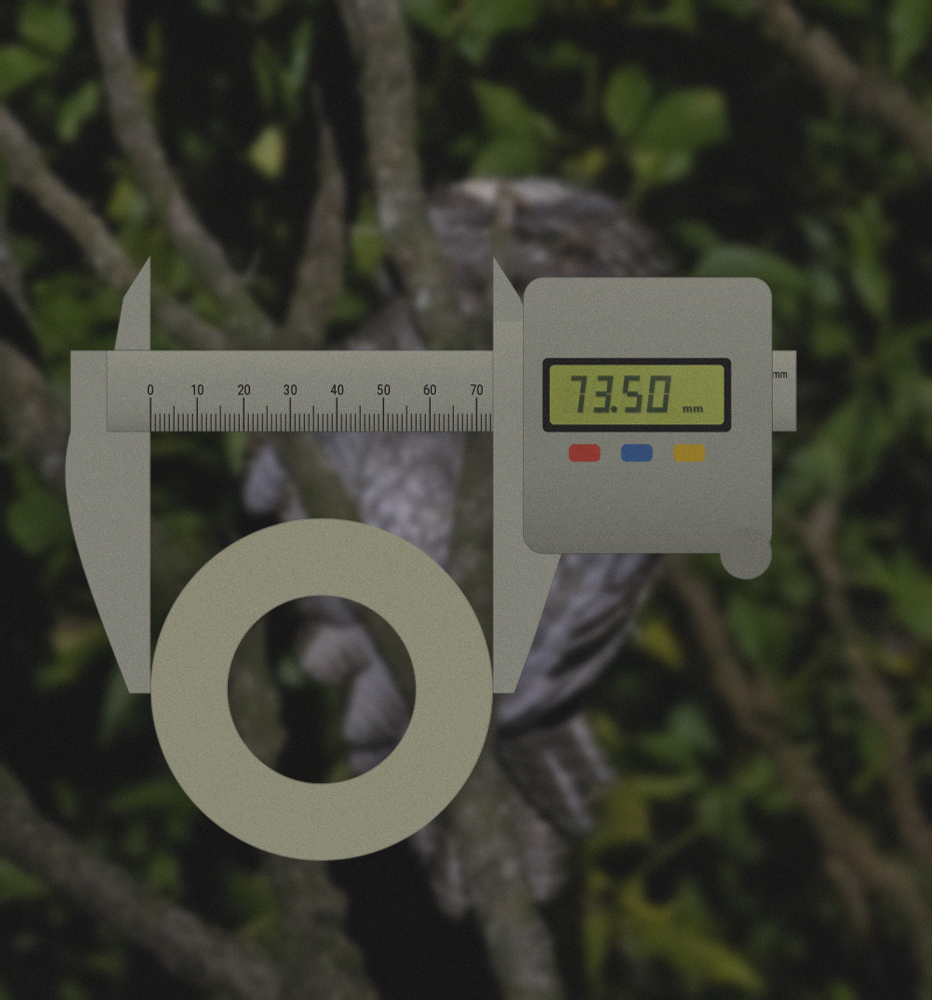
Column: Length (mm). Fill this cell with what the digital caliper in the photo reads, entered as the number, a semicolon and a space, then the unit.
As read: 73.50; mm
